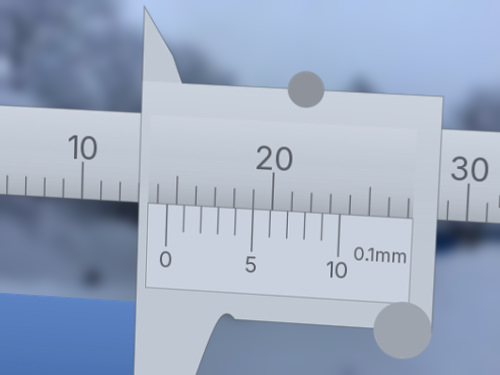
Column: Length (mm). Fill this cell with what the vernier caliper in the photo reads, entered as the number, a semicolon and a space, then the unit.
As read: 14.5; mm
